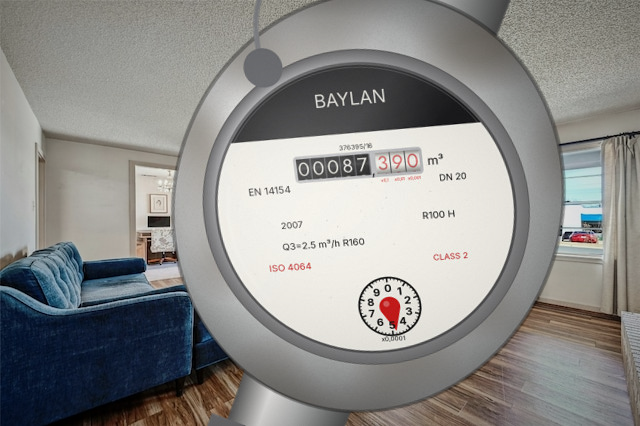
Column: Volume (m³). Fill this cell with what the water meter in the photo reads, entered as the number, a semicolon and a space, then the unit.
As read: 87.3904; m³
